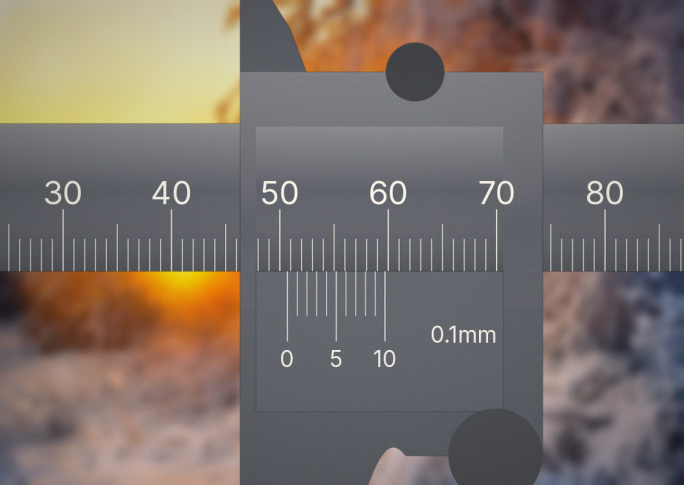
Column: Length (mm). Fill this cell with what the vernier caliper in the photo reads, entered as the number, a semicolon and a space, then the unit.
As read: 50.7; mm
